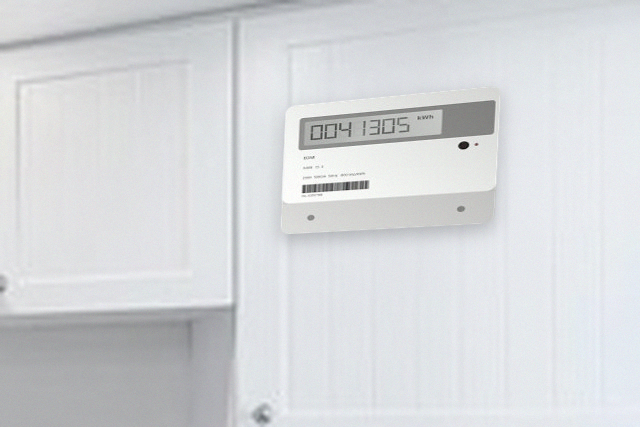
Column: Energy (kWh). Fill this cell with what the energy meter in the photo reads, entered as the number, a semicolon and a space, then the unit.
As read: 41305; kWh
